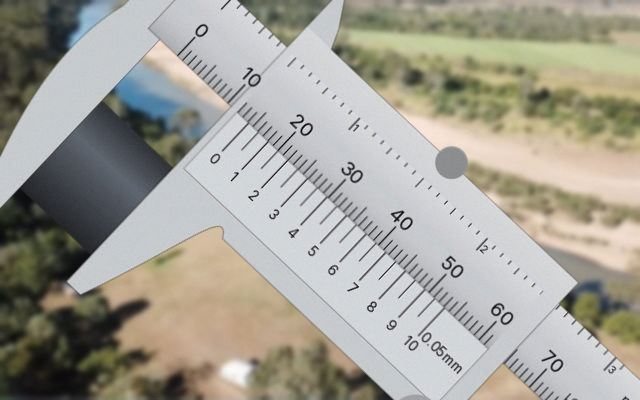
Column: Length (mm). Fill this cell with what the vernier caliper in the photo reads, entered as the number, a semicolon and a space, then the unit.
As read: 14.2; mm
